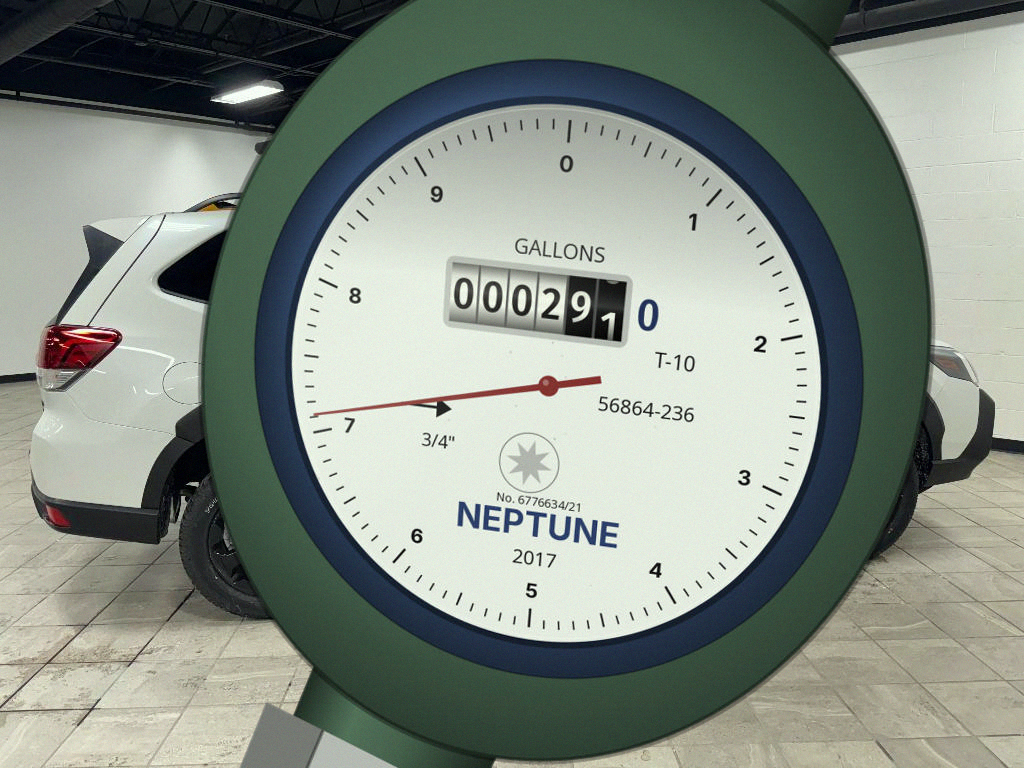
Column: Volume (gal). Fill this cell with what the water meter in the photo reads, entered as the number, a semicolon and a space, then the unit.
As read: 2907.1; gal
